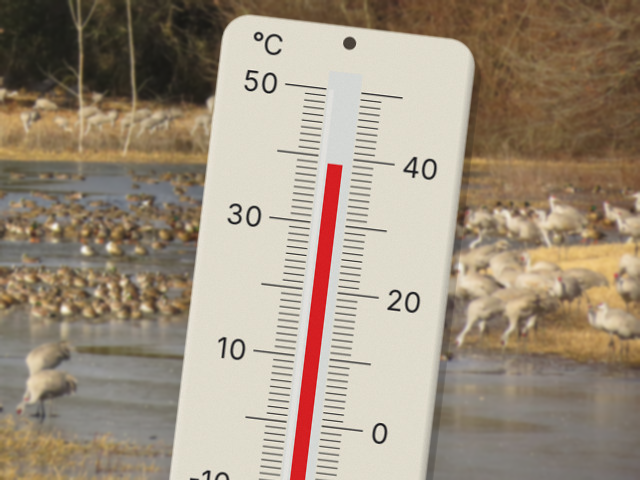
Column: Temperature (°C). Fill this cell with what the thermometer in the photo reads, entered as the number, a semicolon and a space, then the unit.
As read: 39; °C
